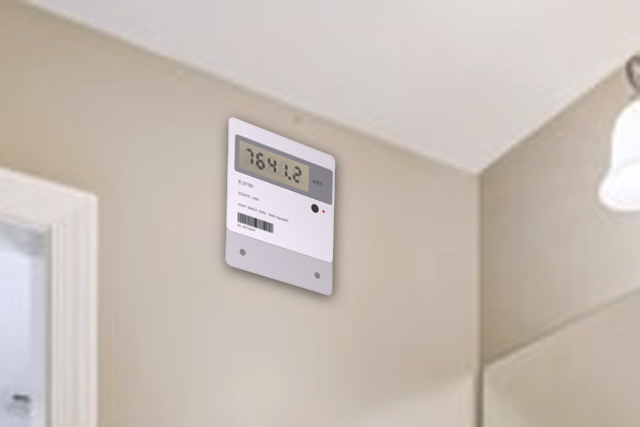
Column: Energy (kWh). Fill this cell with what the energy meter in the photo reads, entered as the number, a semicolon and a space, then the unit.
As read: 7641.2; kWh
